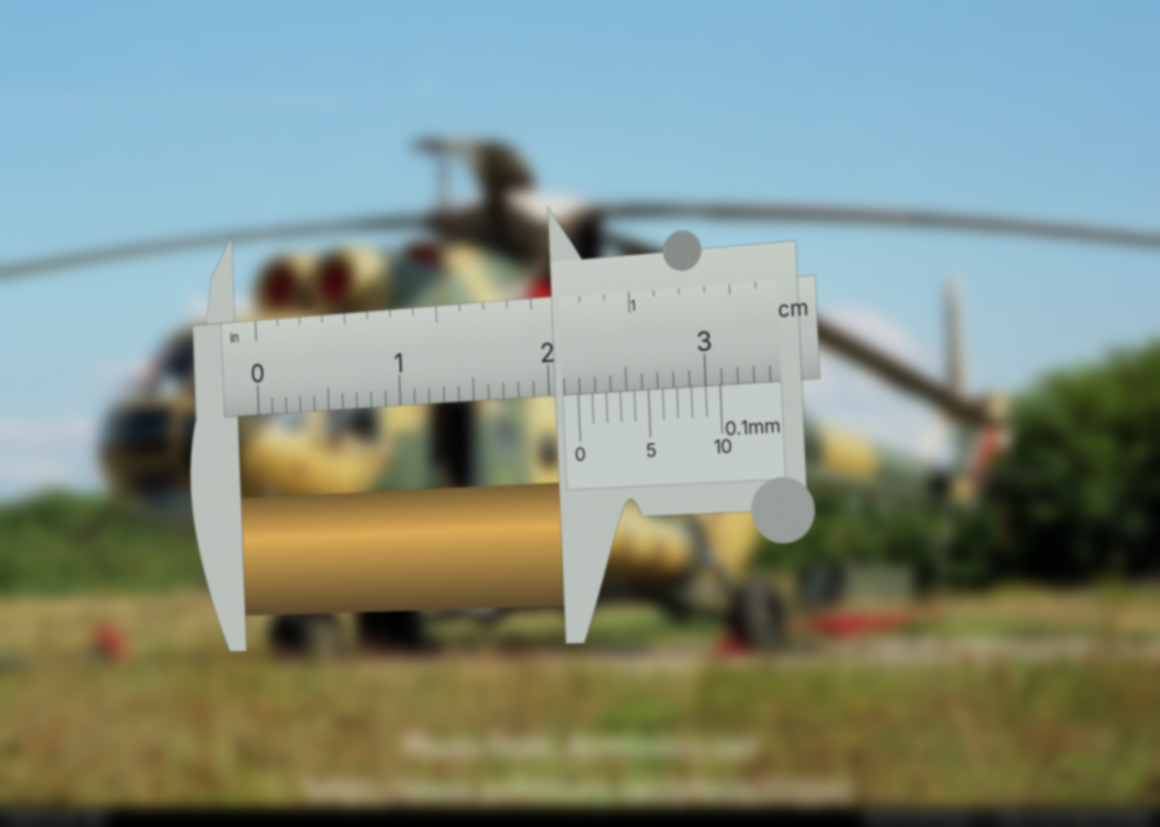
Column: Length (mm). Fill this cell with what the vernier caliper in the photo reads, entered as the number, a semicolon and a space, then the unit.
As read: 21.9; mm
